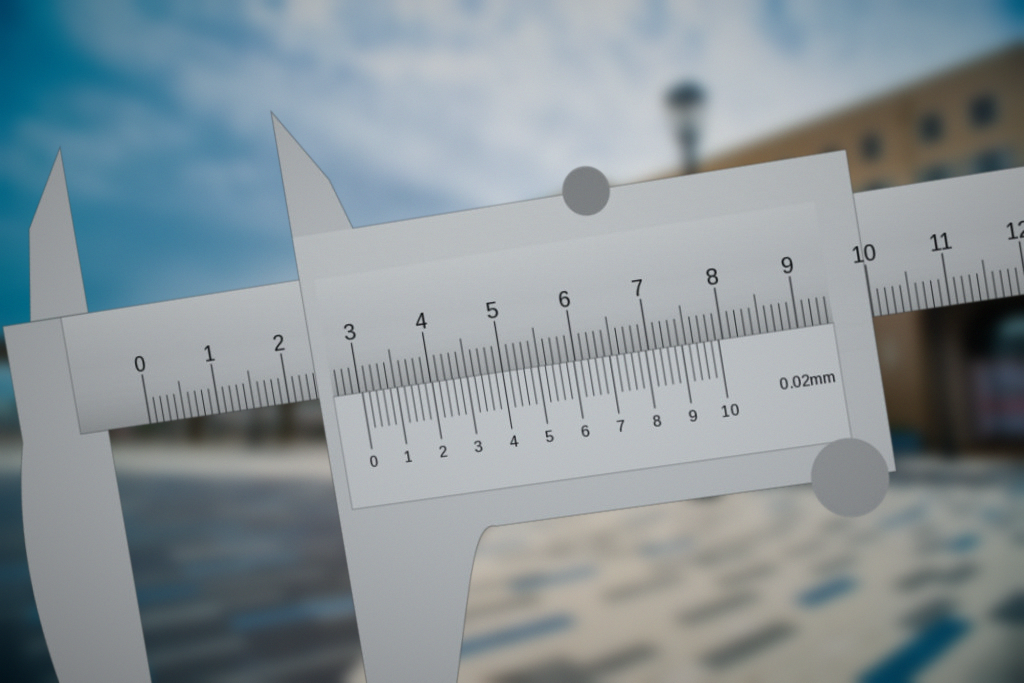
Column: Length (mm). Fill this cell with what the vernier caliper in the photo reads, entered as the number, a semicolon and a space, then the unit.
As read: 30.4; mm
